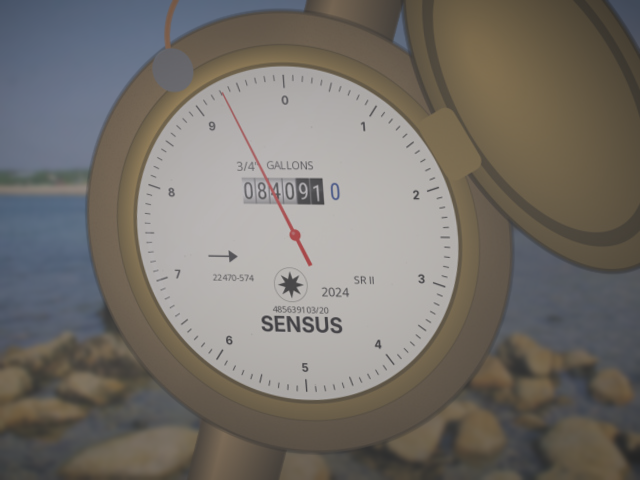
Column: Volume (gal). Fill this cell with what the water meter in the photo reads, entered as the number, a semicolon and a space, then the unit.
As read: 840909.3; gal
